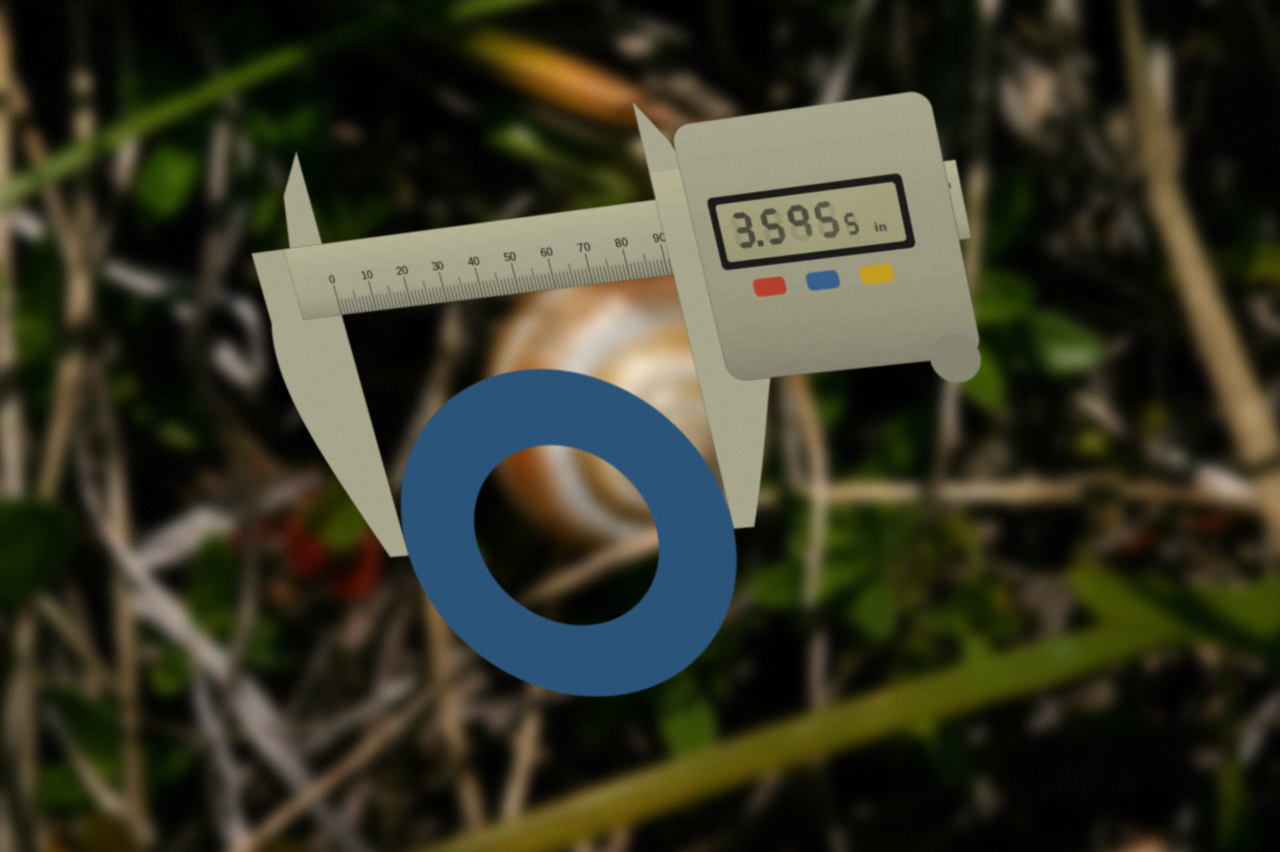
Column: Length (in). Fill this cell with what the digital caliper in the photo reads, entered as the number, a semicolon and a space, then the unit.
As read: 3.5955; in
